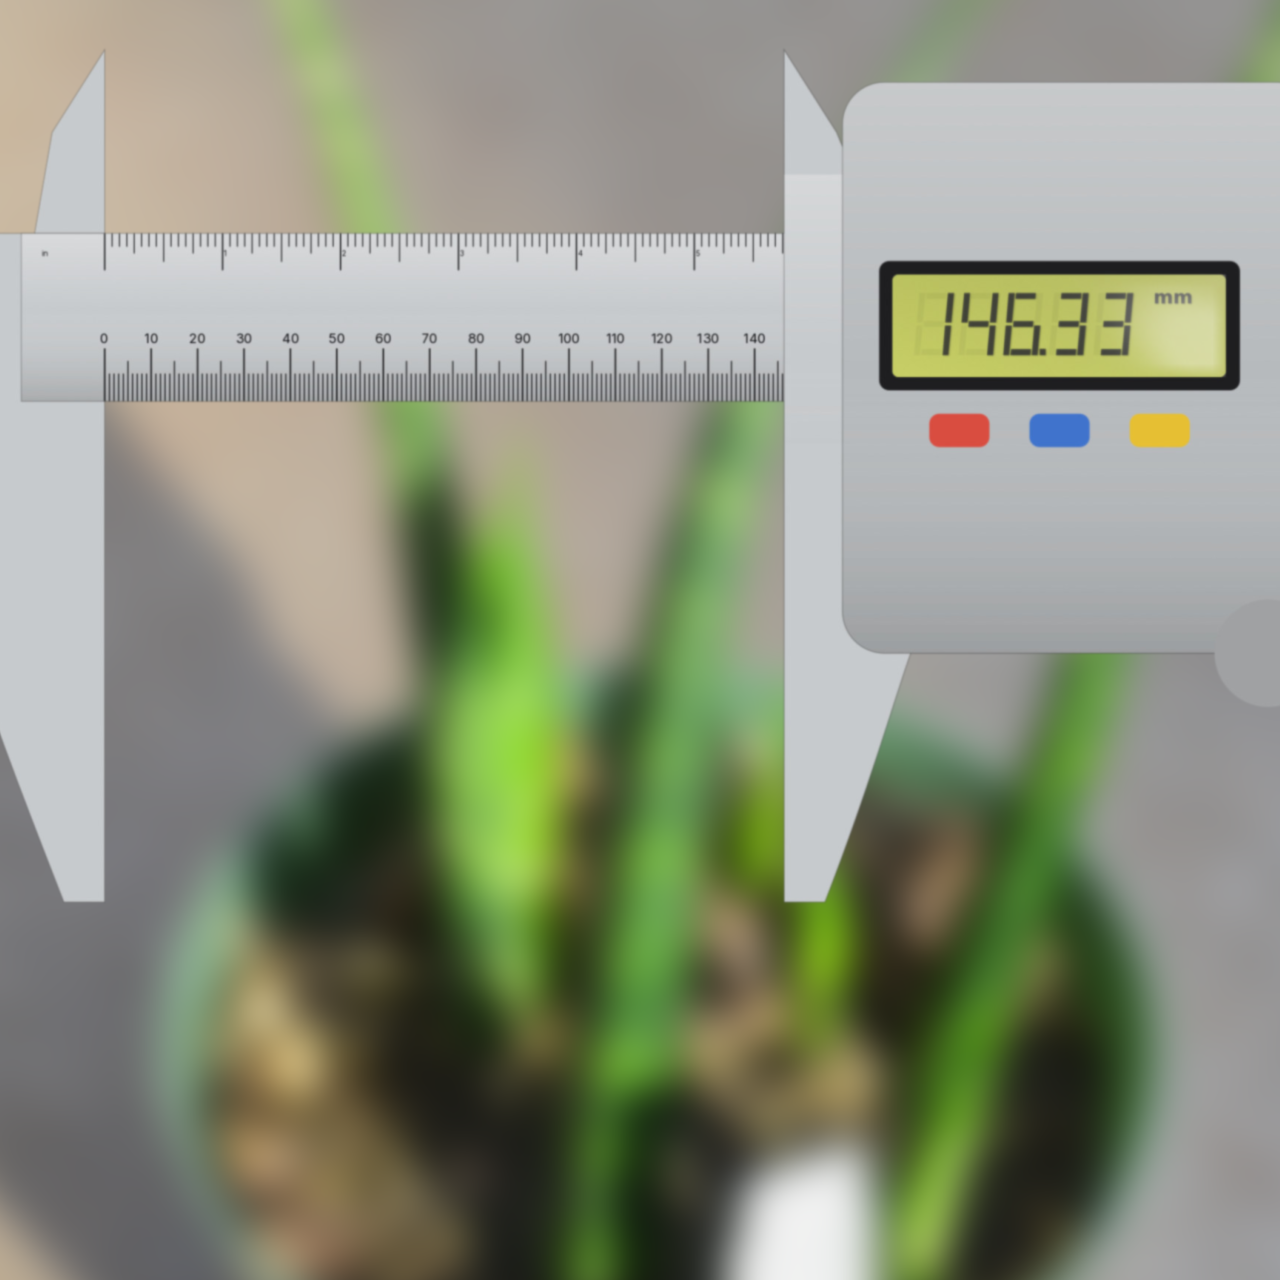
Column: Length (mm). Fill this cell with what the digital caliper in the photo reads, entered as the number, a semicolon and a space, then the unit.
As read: 146.33; mm
